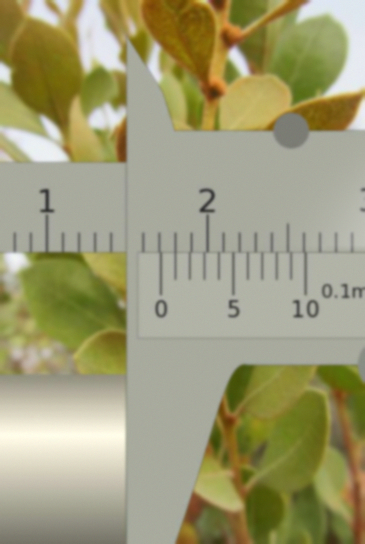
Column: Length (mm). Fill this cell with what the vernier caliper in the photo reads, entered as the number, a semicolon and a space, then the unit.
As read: 17.1; mm
